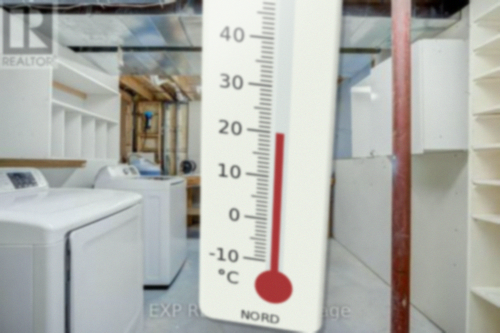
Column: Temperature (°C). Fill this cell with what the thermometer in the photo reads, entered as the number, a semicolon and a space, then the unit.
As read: 20; °C
